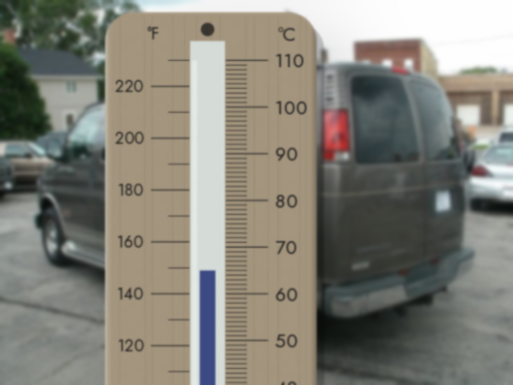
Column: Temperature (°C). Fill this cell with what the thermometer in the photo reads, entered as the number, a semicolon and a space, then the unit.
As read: 65; °C
